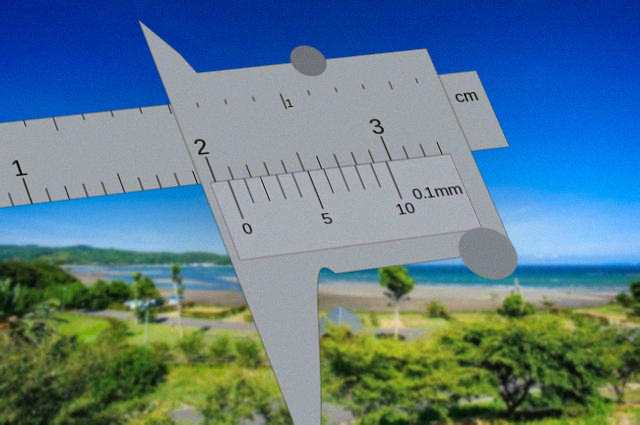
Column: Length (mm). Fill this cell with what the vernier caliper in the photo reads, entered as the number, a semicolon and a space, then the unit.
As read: 20.7; mm
